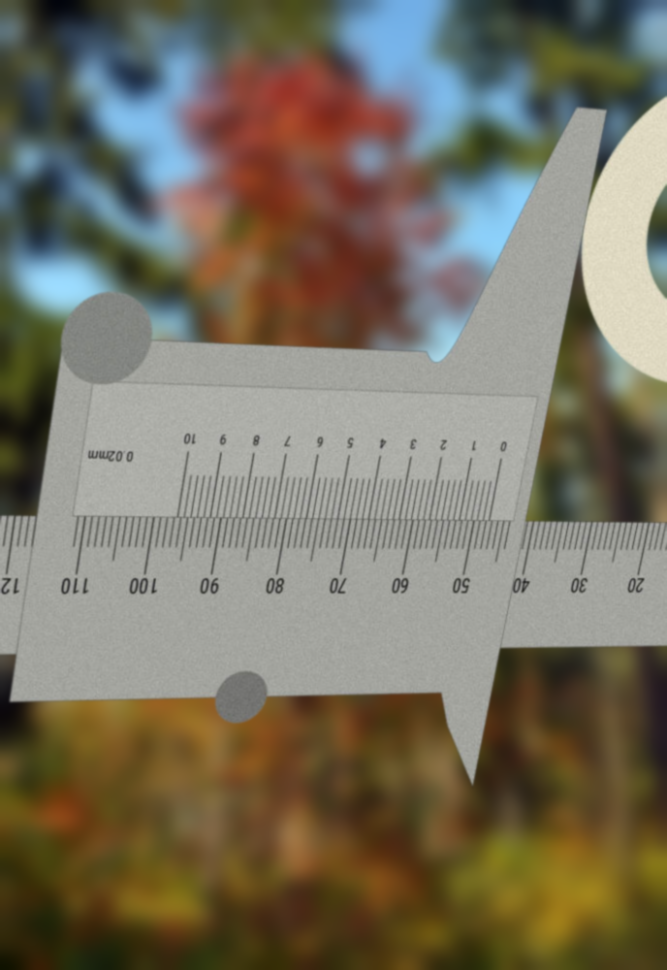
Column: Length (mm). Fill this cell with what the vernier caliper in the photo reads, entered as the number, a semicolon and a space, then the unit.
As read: 47.5; mm
